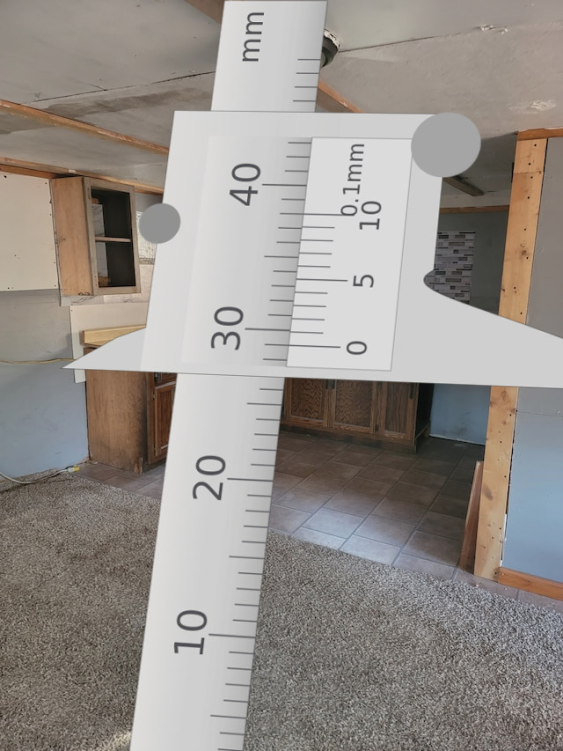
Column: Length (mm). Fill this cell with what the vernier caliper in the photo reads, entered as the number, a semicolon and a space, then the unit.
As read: 29.0; mm
